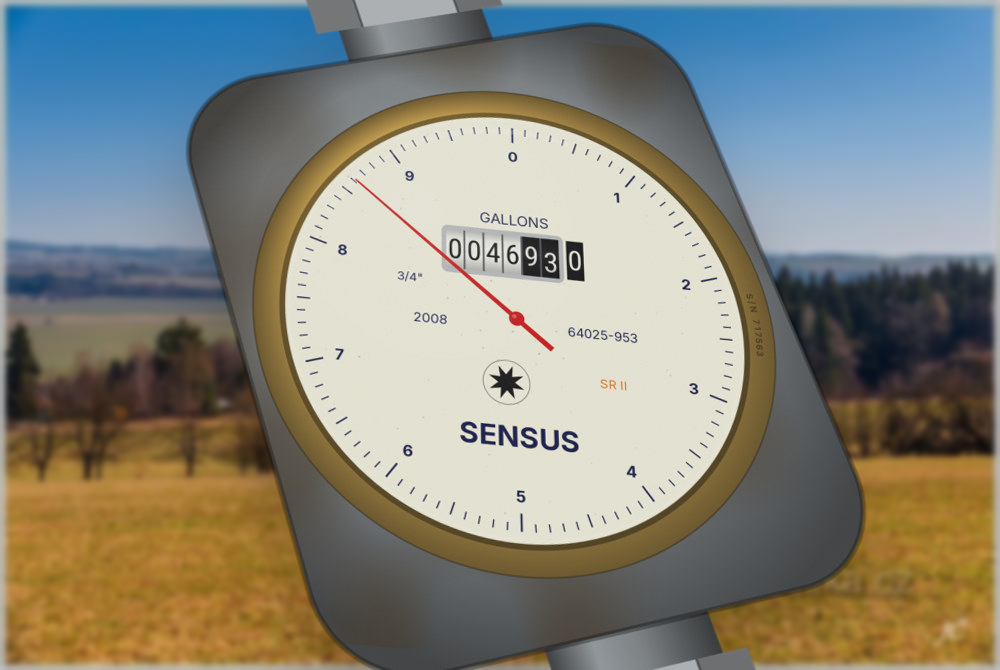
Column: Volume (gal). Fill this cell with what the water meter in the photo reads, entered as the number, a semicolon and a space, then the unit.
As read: 46928.6; gal
